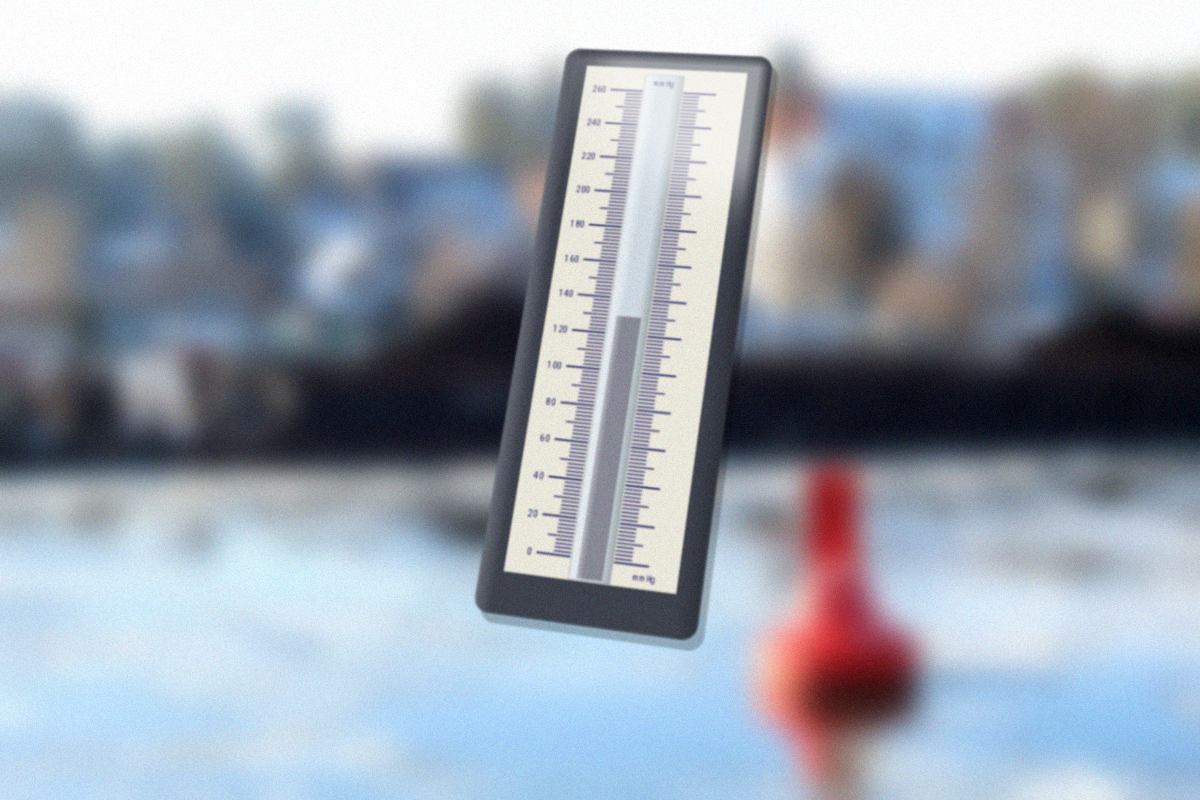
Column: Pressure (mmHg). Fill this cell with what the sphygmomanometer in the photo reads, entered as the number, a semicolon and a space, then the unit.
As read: 130; mmHg
